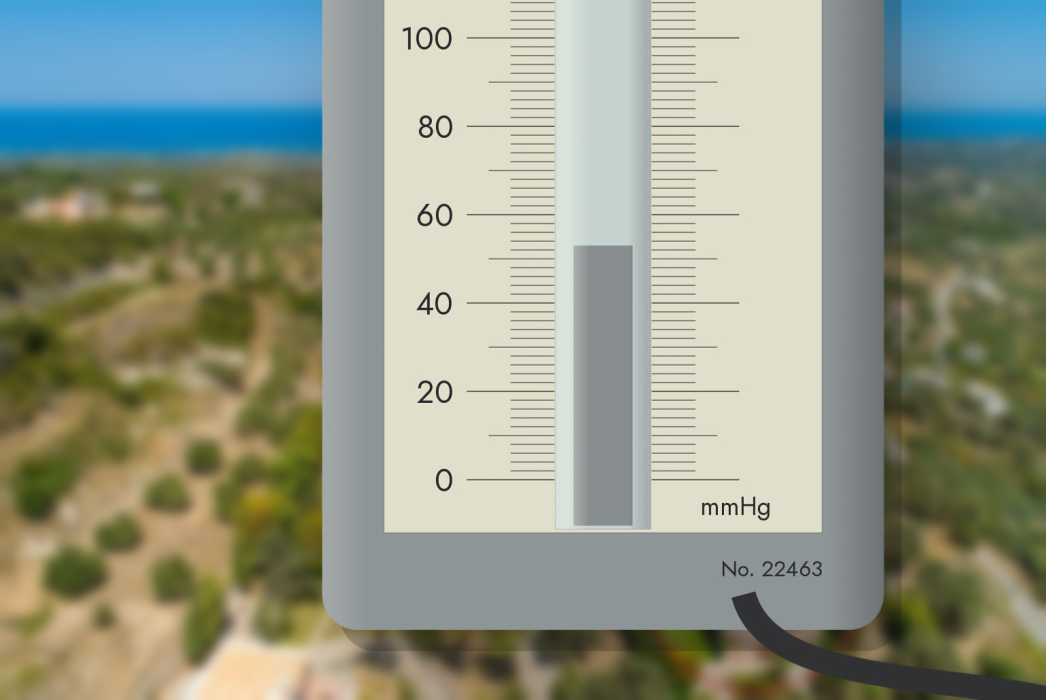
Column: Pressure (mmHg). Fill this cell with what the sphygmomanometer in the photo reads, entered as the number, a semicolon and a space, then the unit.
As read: 53; mmHg
